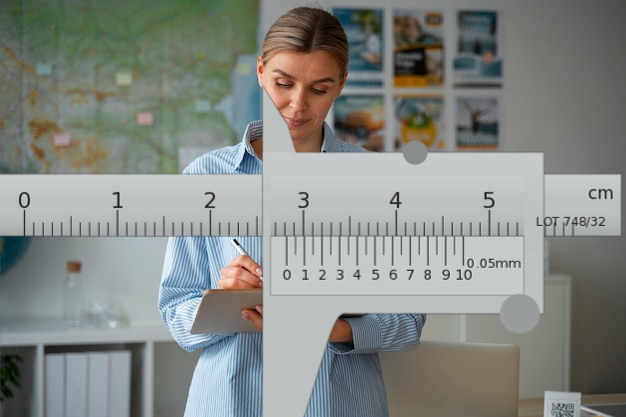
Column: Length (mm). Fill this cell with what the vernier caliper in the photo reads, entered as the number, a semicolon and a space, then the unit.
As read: 28.2; mm
